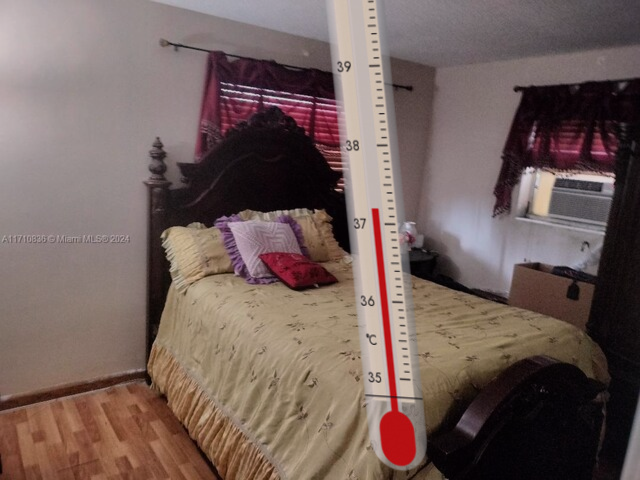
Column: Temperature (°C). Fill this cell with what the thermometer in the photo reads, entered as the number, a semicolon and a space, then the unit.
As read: 37.2; °C
